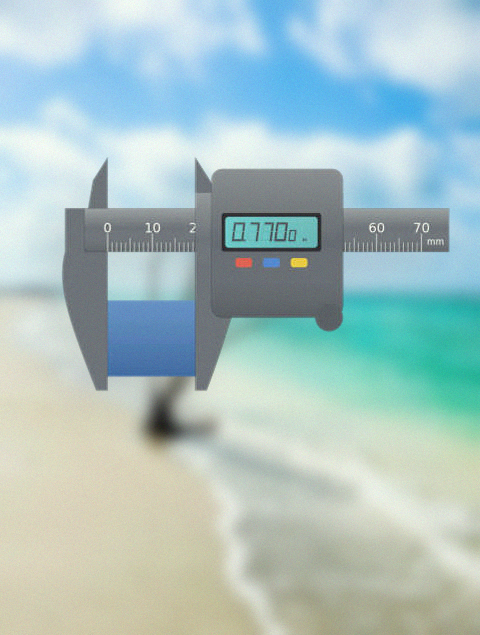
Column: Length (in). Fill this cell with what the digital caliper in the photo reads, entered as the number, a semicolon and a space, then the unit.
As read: 0.7700; in
